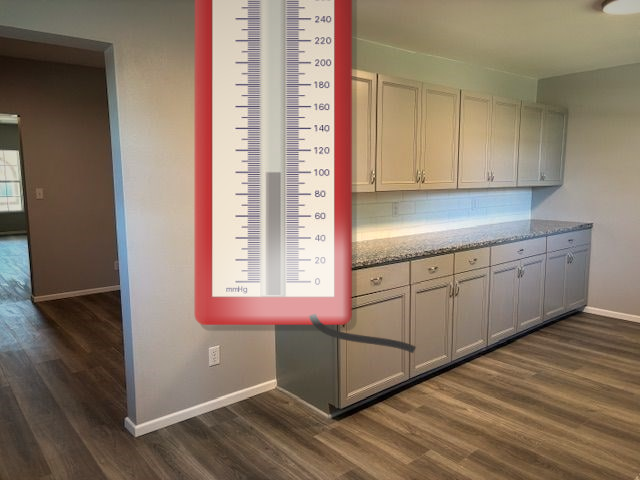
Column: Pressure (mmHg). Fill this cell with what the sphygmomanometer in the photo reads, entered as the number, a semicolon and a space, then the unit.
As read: 100; mmHg
